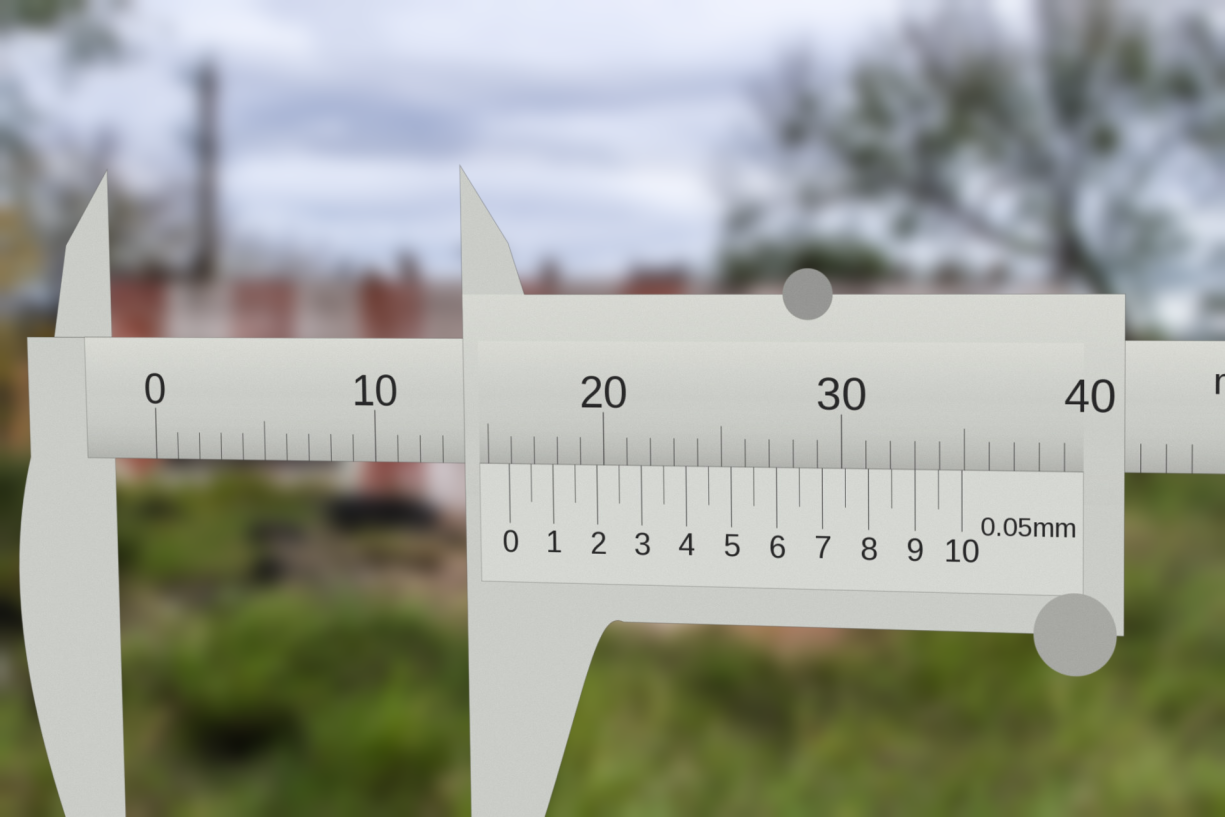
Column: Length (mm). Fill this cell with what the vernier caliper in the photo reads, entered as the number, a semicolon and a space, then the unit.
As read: 15.90; mm
